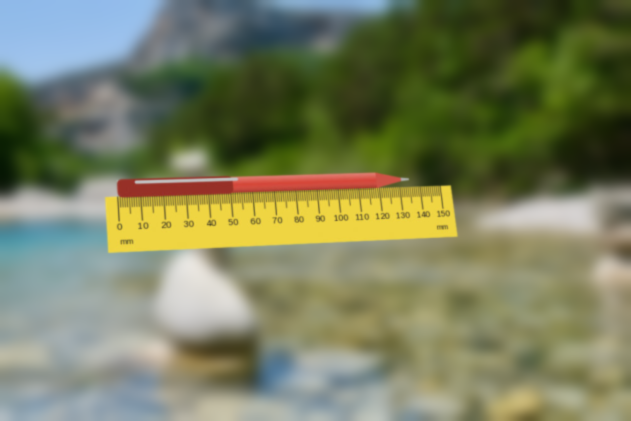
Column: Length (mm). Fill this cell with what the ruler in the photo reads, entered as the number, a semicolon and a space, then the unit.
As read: 135; mm
